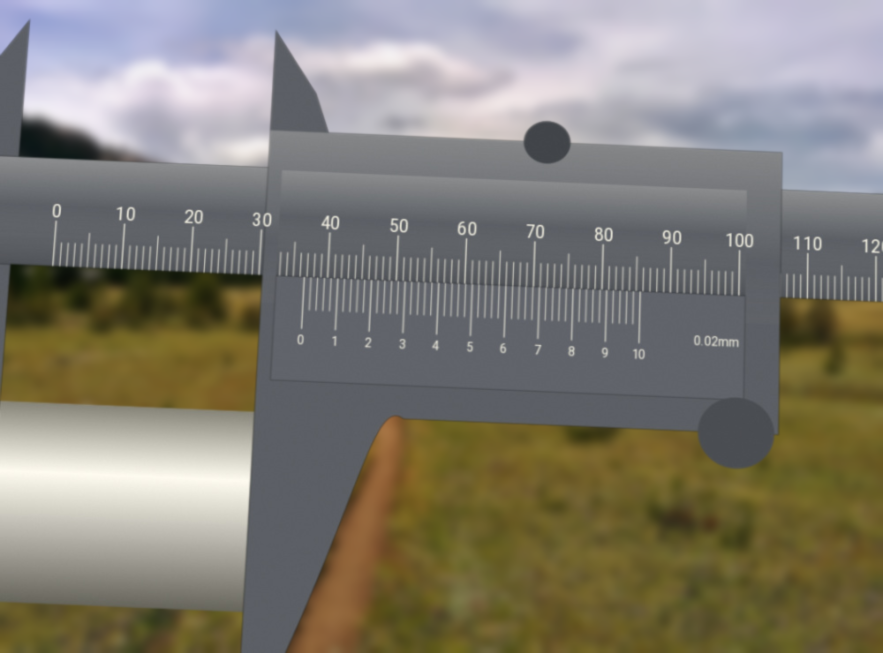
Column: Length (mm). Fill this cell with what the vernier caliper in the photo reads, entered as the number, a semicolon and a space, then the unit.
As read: 36.6; mm
